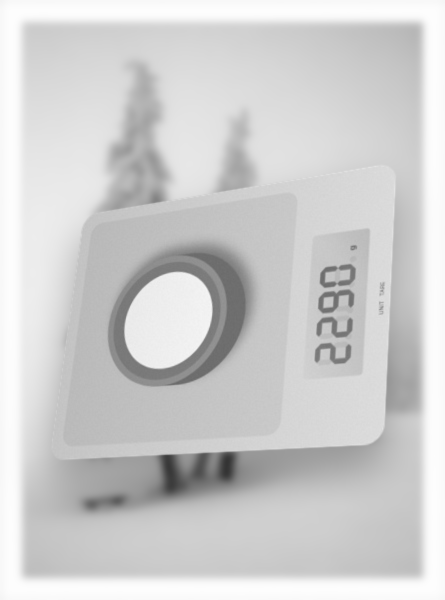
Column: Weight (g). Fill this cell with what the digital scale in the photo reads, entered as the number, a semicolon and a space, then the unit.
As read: 2290; g
